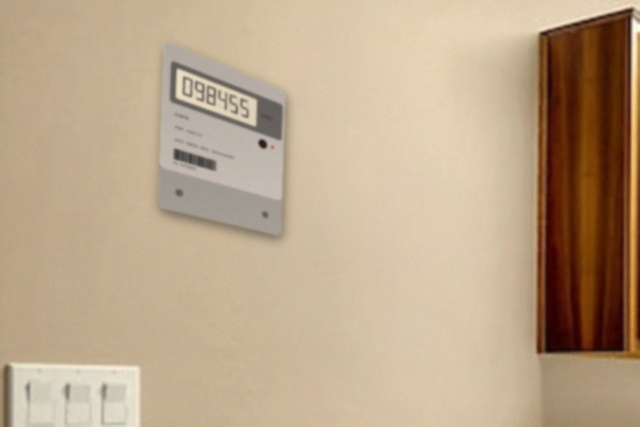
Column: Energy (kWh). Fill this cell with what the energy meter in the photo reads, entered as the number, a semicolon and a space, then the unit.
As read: 98455; kWh
